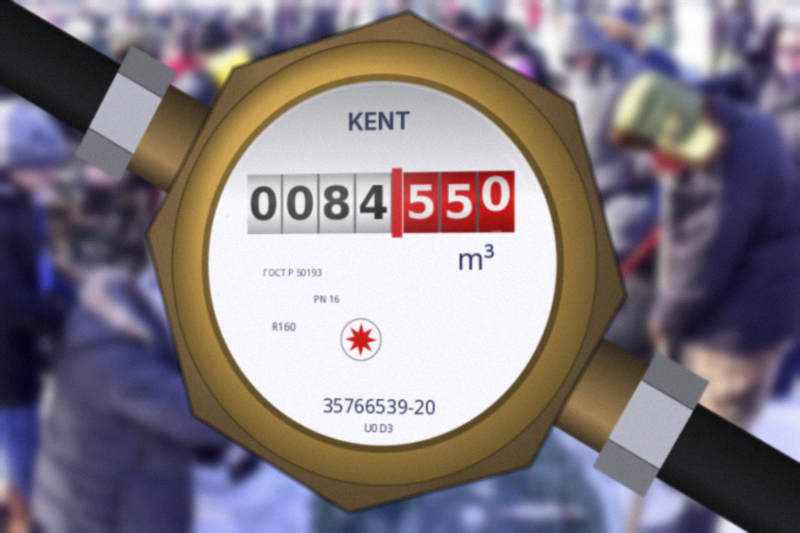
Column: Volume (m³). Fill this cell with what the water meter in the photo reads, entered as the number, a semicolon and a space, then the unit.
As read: 84.550; m³
